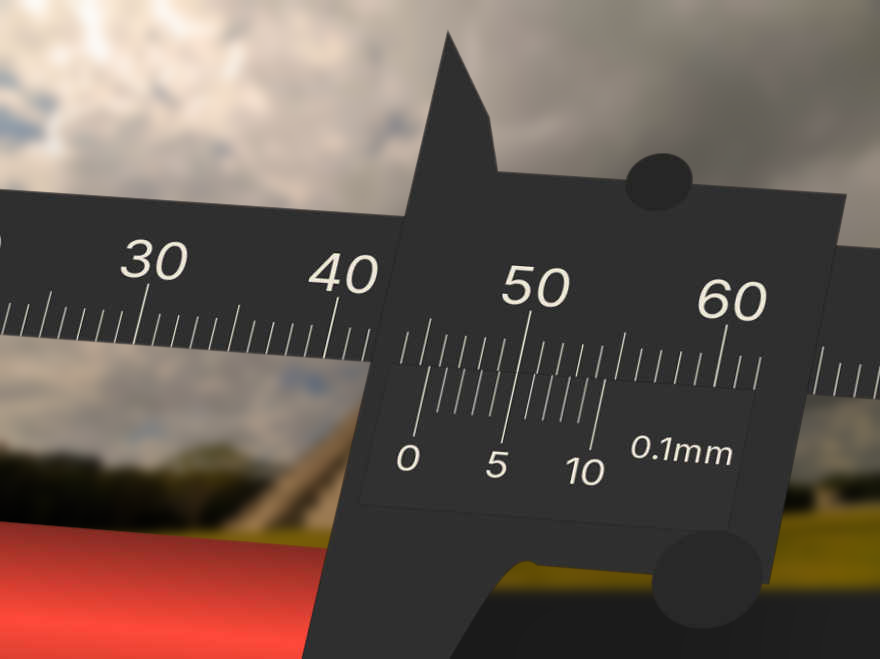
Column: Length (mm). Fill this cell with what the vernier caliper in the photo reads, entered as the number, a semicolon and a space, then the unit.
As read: 45.5; mm
